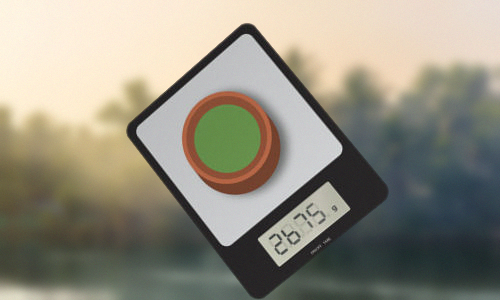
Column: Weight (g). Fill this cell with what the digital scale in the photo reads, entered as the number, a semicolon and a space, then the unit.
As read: 2675; g
